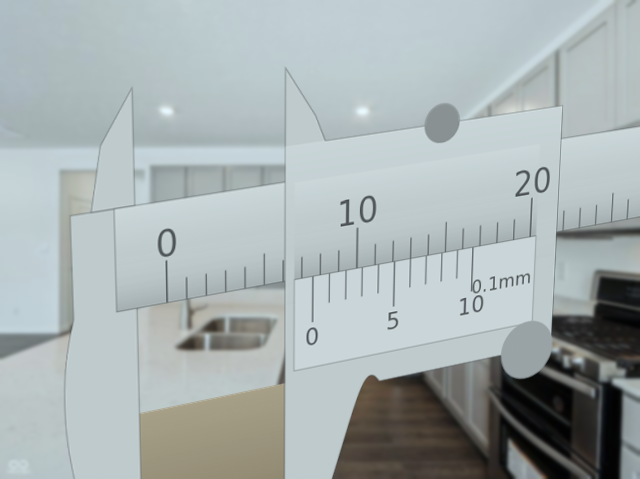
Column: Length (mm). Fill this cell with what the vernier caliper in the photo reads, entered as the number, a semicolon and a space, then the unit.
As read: 7.6; mm
